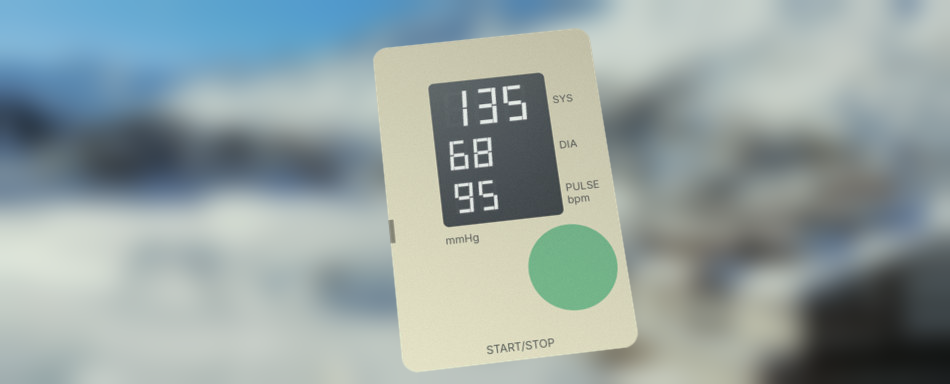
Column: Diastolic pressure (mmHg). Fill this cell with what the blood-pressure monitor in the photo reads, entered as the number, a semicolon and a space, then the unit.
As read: 68; mmHg
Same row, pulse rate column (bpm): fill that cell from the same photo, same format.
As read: 95; bpm
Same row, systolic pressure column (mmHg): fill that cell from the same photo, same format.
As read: 135; mmHg
